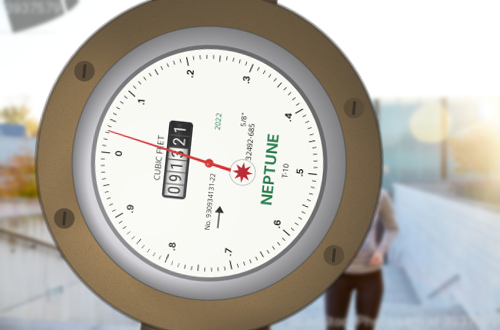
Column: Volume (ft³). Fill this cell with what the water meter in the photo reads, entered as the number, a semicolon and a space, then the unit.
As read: 91321.03; ft³
